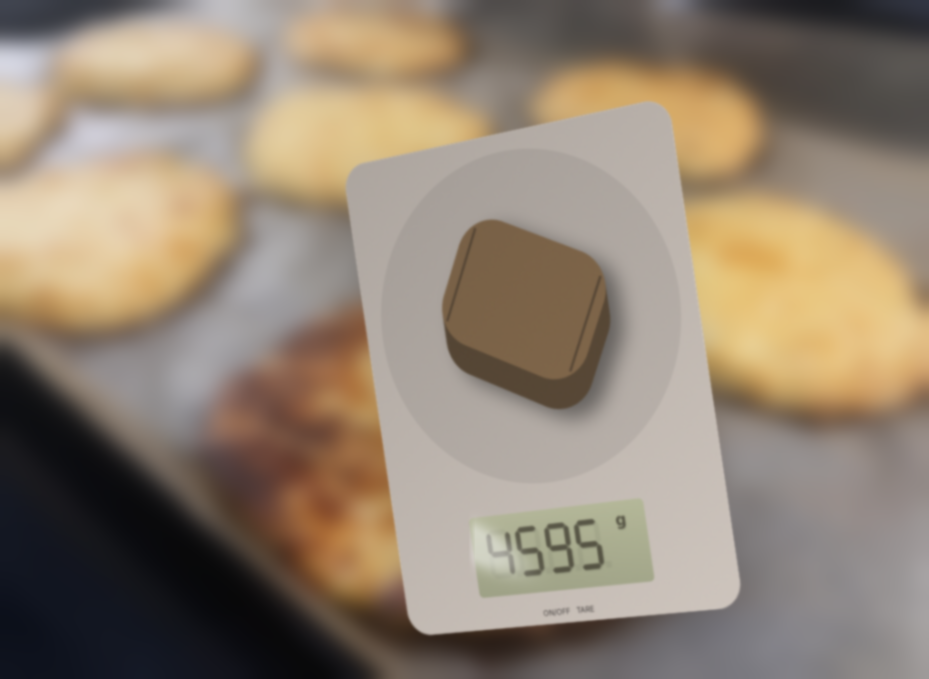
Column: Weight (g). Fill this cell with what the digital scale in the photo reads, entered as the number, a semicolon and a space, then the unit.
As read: 4595; g
